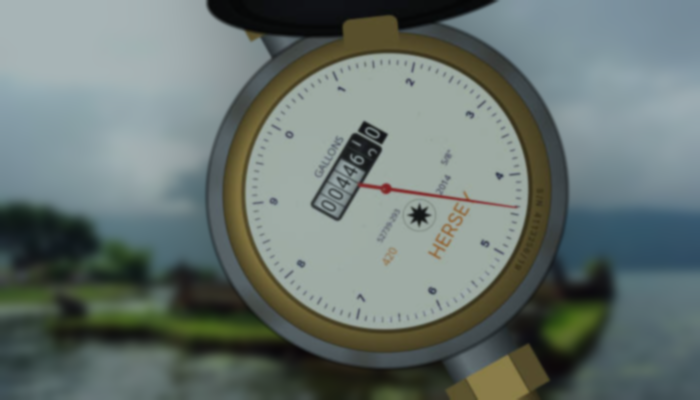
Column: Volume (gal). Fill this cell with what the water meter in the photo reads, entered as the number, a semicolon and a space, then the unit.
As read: 44614.4; gal
